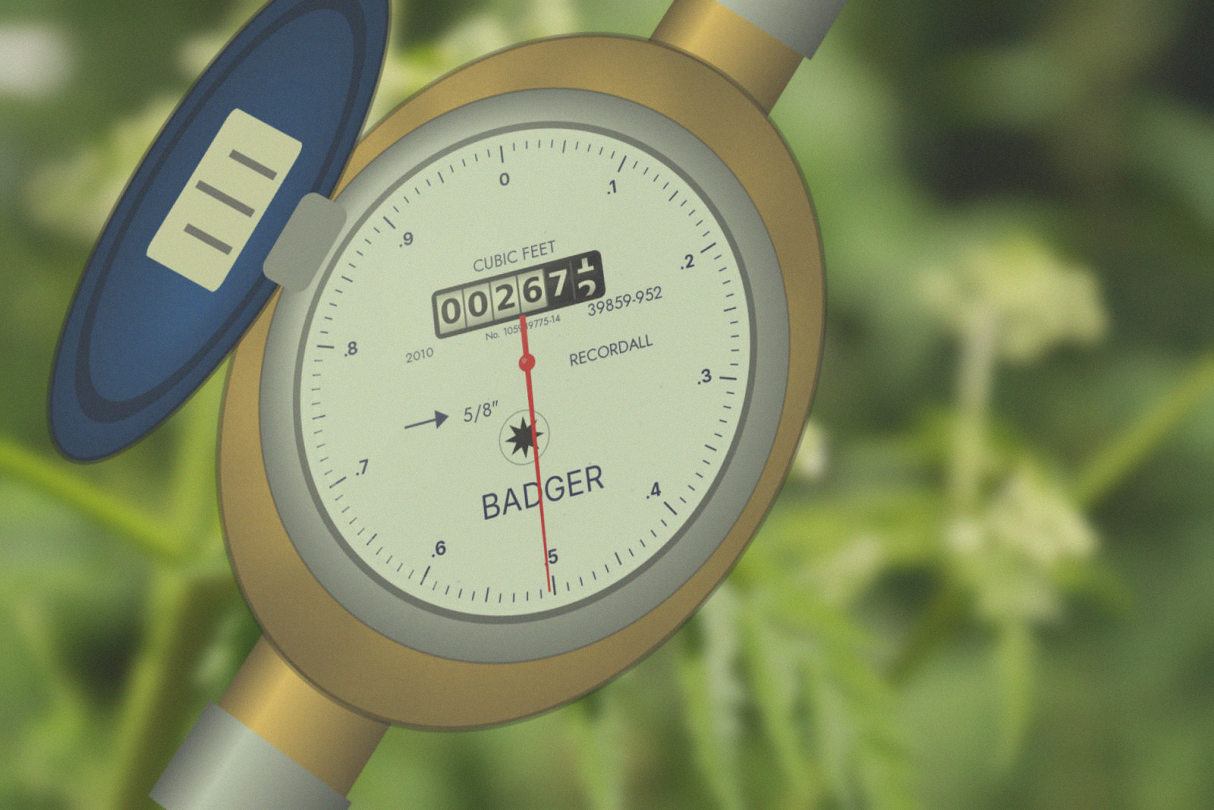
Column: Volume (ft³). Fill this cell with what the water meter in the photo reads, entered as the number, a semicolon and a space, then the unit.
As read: 2671.50; ft³
